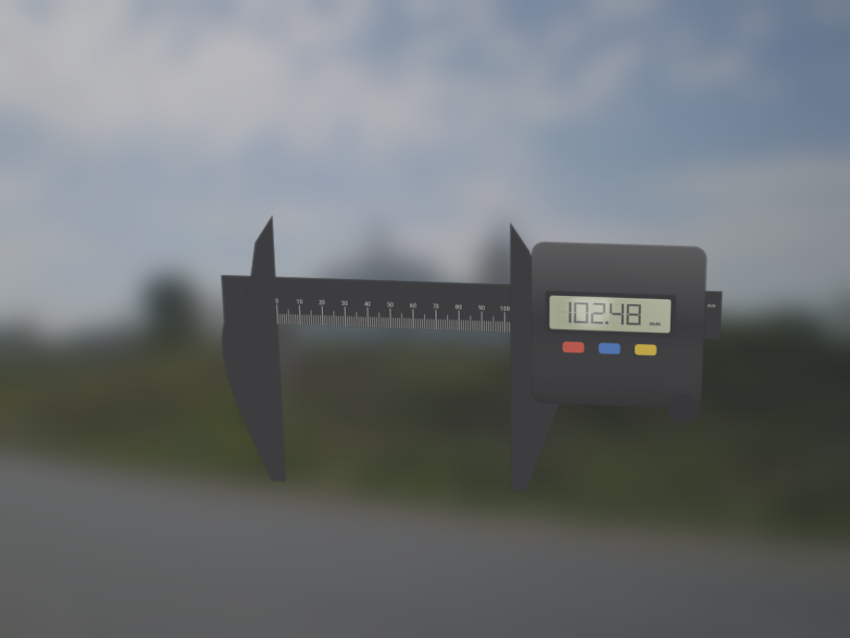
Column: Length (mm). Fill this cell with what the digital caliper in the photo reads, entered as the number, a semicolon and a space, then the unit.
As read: 102.48; mm
